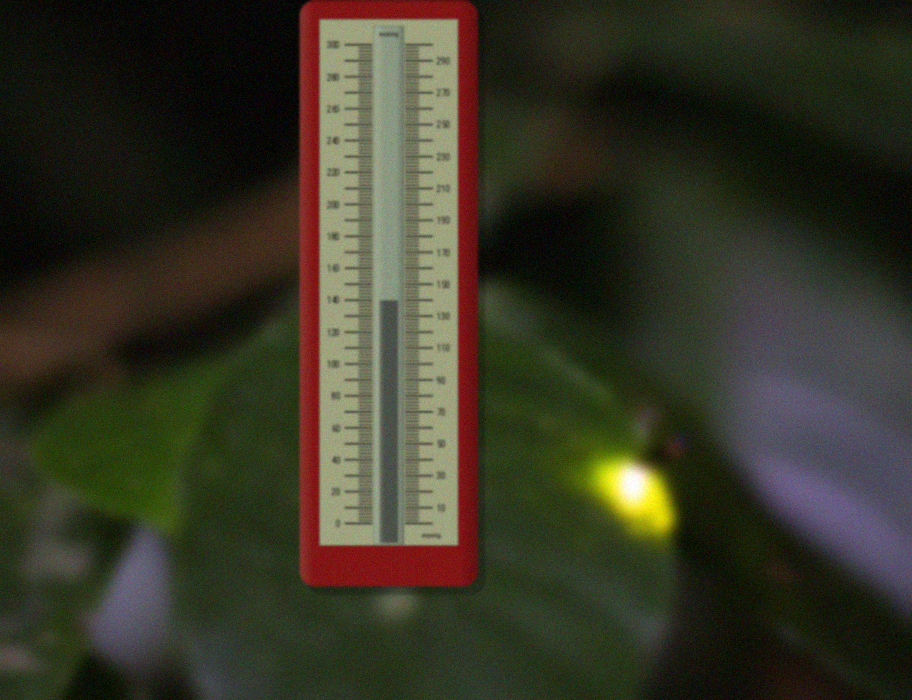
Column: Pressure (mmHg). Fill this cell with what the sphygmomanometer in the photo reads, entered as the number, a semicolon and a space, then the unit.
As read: 140; mmHg
